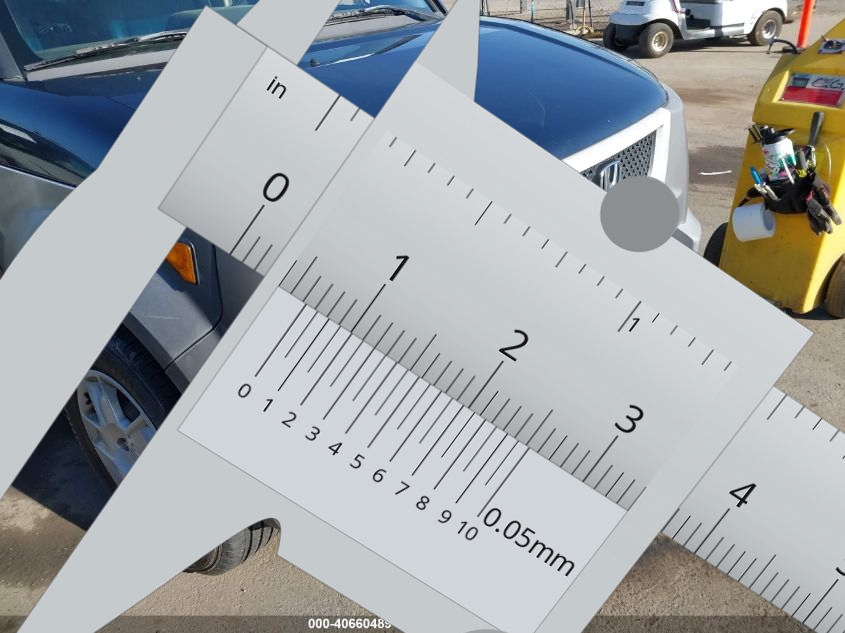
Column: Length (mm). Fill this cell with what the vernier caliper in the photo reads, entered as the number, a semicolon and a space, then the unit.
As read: 6.3; mm
